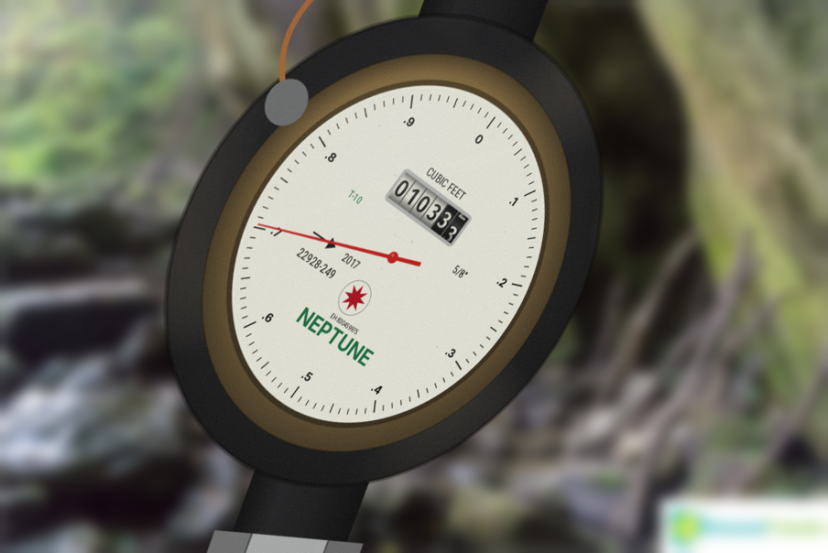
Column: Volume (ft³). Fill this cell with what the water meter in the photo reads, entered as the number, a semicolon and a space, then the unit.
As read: 10332.70; ft³
